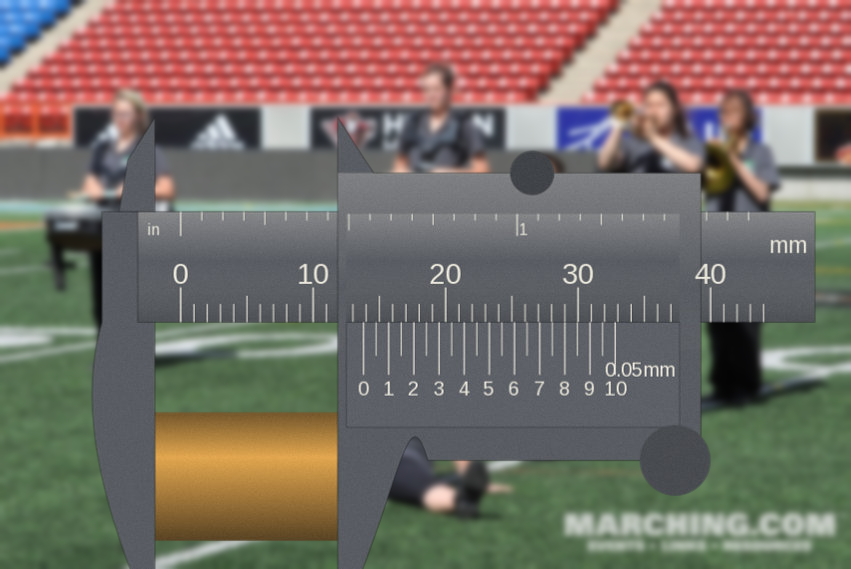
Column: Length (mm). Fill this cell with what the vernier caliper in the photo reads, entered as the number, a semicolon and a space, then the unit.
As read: 13.8; mm
